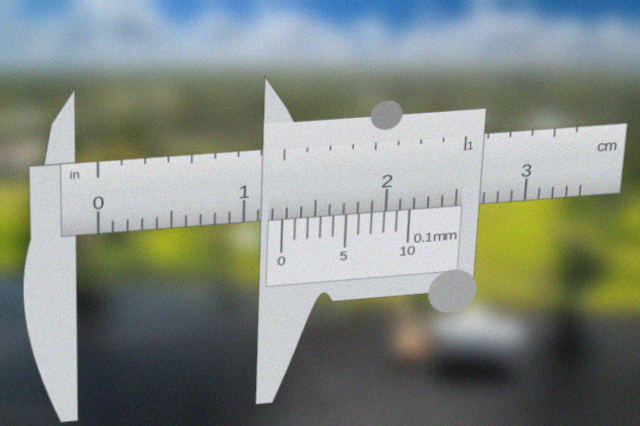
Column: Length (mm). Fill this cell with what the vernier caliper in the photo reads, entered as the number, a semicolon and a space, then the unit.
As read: 12.7; mm
